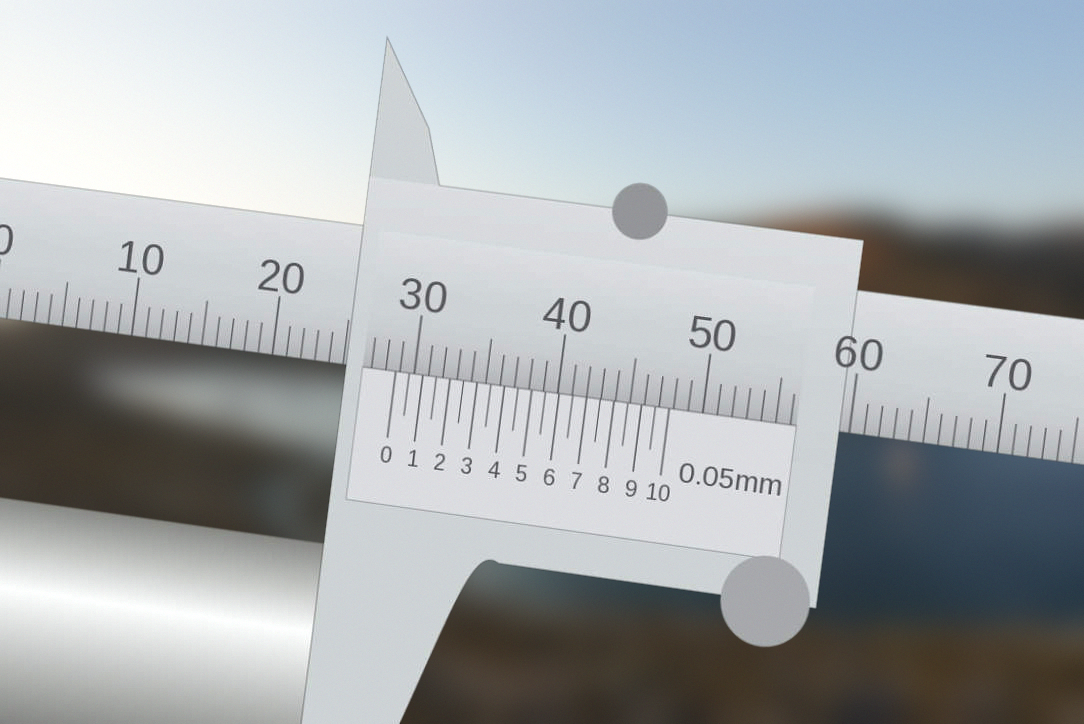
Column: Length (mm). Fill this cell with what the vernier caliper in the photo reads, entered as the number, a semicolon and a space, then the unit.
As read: 28.7; mm
